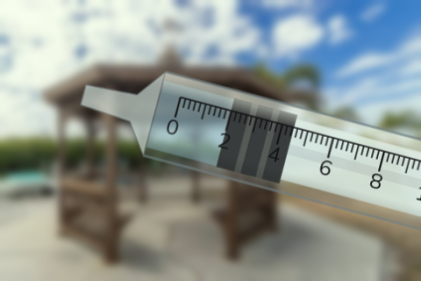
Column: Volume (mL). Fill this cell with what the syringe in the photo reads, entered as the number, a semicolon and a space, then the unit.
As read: 2; mL
